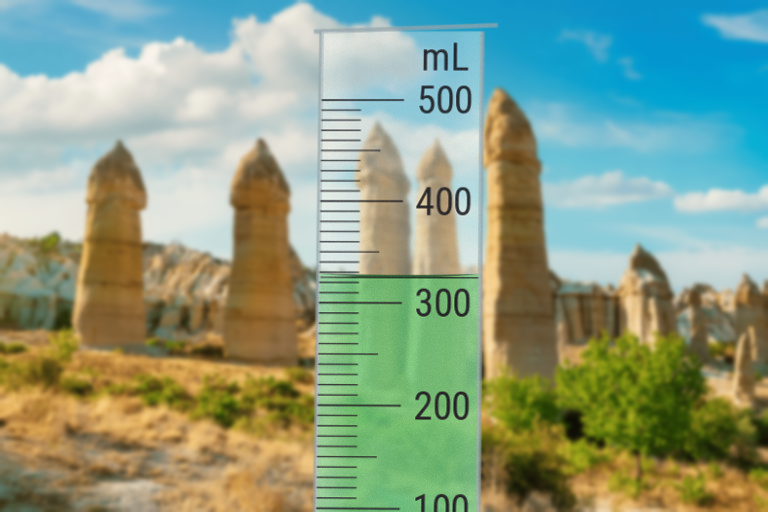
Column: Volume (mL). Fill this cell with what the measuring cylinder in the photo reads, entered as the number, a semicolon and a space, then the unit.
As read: 325; mL
